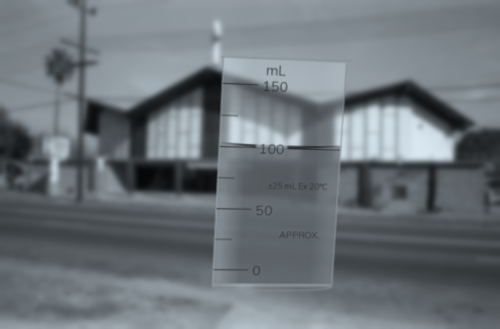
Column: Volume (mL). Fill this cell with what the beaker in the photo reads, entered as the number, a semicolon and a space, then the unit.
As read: 100; mL
